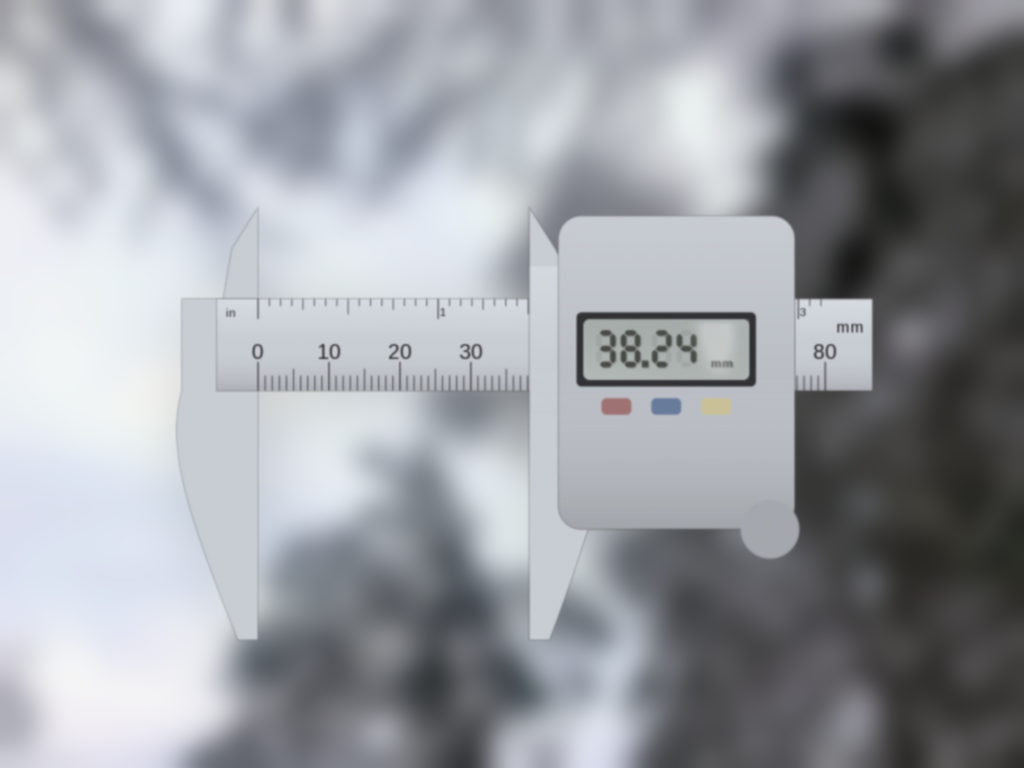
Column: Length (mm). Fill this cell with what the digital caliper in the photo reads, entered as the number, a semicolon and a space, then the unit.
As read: 38.24; mm
